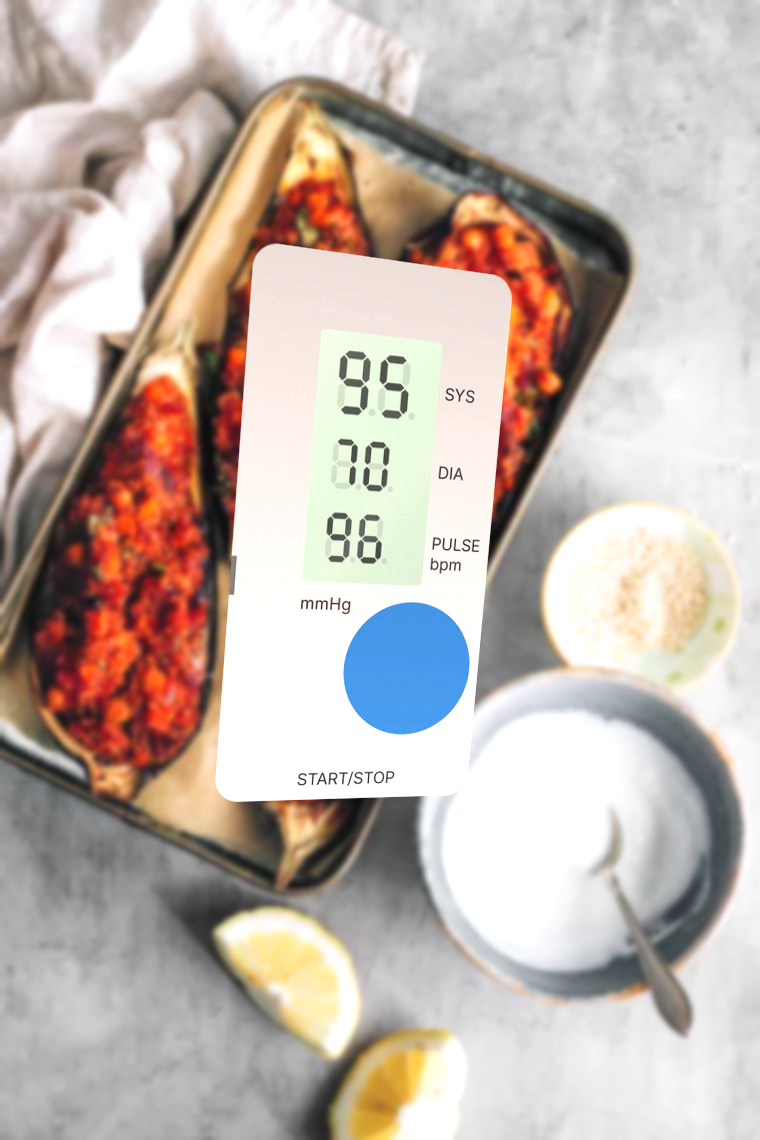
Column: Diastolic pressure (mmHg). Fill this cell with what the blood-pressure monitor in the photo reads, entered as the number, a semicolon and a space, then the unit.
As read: 70; mmHg
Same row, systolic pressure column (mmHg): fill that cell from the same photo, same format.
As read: 95; mmHg
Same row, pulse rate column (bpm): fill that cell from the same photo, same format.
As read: 96; bpm
